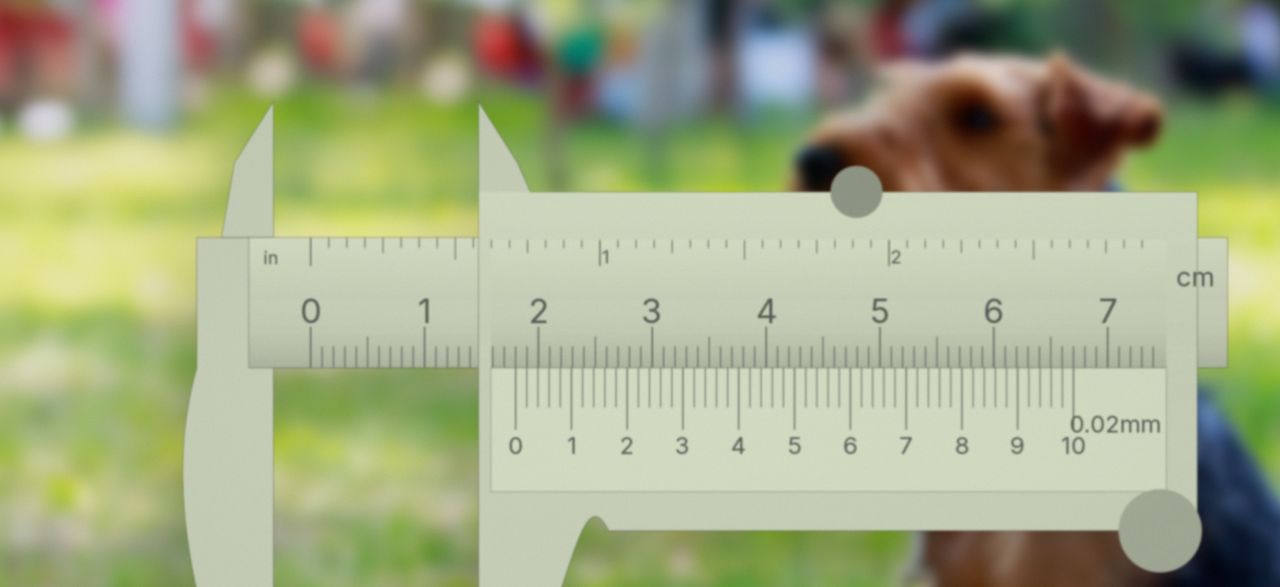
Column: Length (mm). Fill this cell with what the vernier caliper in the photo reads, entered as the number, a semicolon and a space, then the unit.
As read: 18.0; mm
